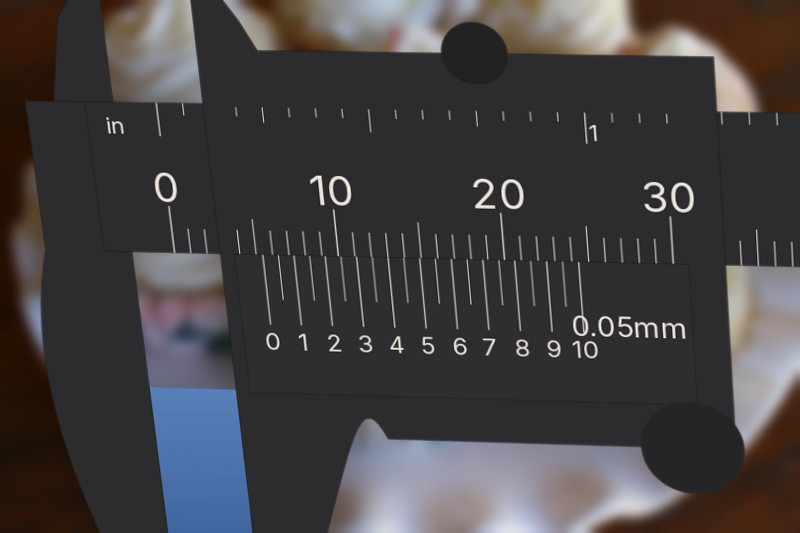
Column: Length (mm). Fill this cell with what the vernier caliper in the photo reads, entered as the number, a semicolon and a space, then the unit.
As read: 5.4; mm
